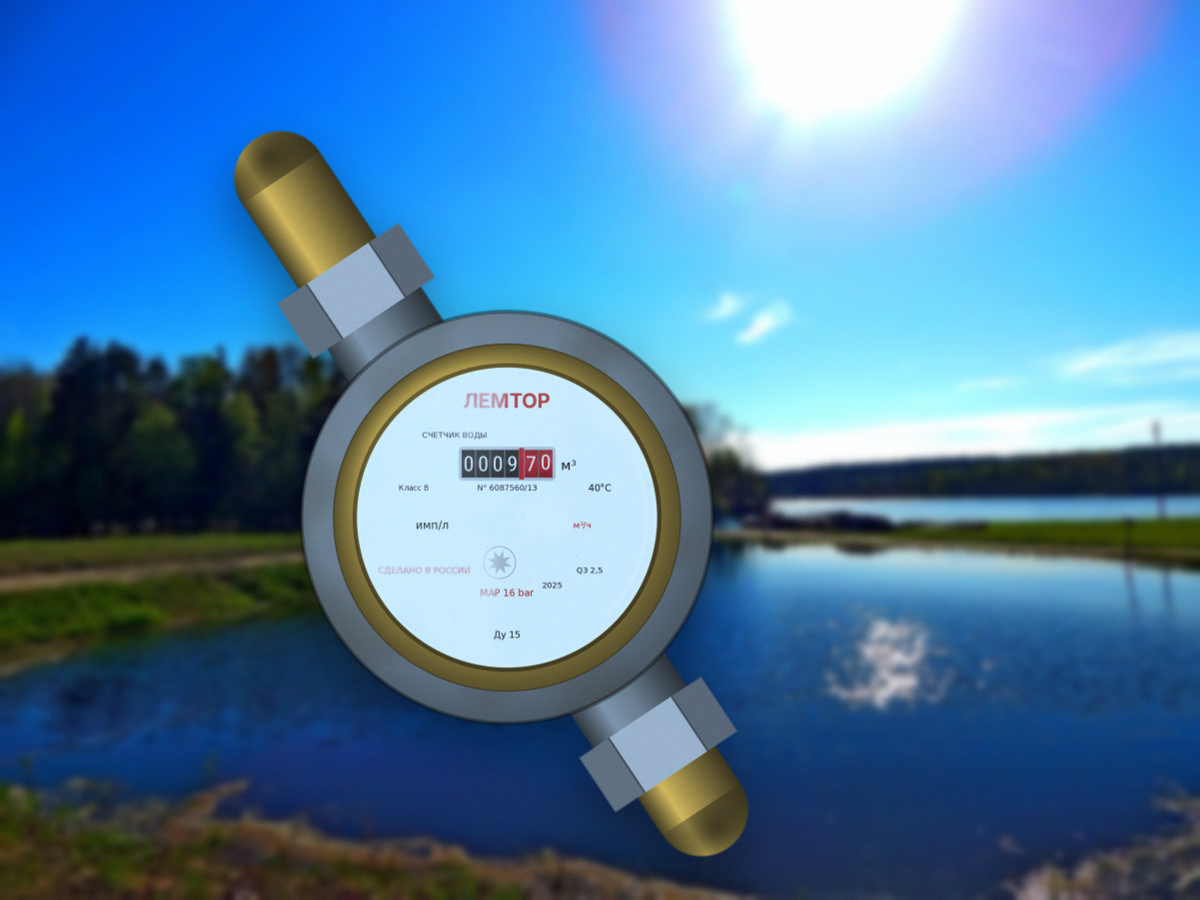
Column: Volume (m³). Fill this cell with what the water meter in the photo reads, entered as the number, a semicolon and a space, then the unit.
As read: 9.70; m³
